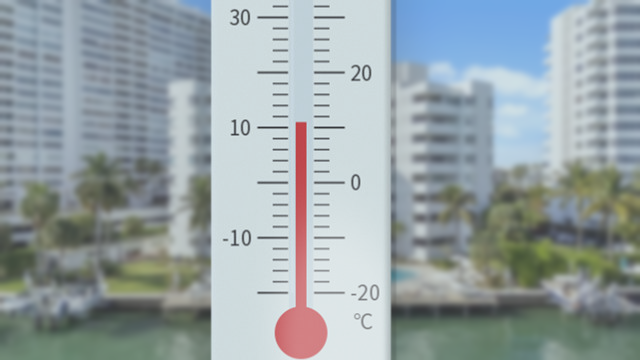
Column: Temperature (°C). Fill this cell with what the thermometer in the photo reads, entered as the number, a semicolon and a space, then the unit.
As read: 11; °C
